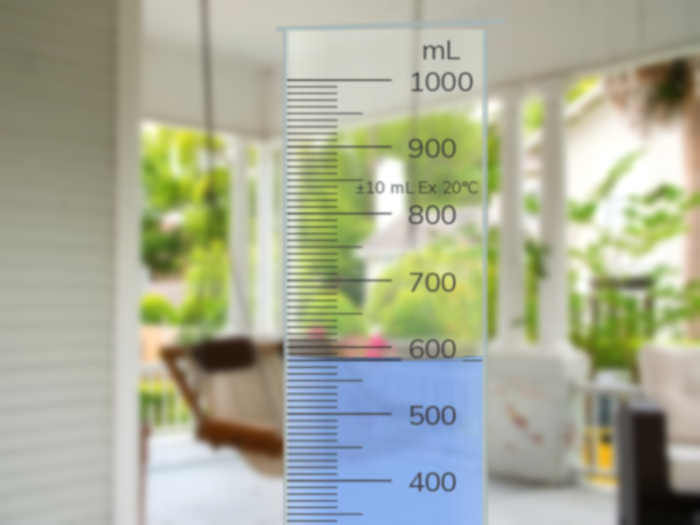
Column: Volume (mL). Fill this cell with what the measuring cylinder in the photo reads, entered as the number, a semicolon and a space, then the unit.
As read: 580; mL
